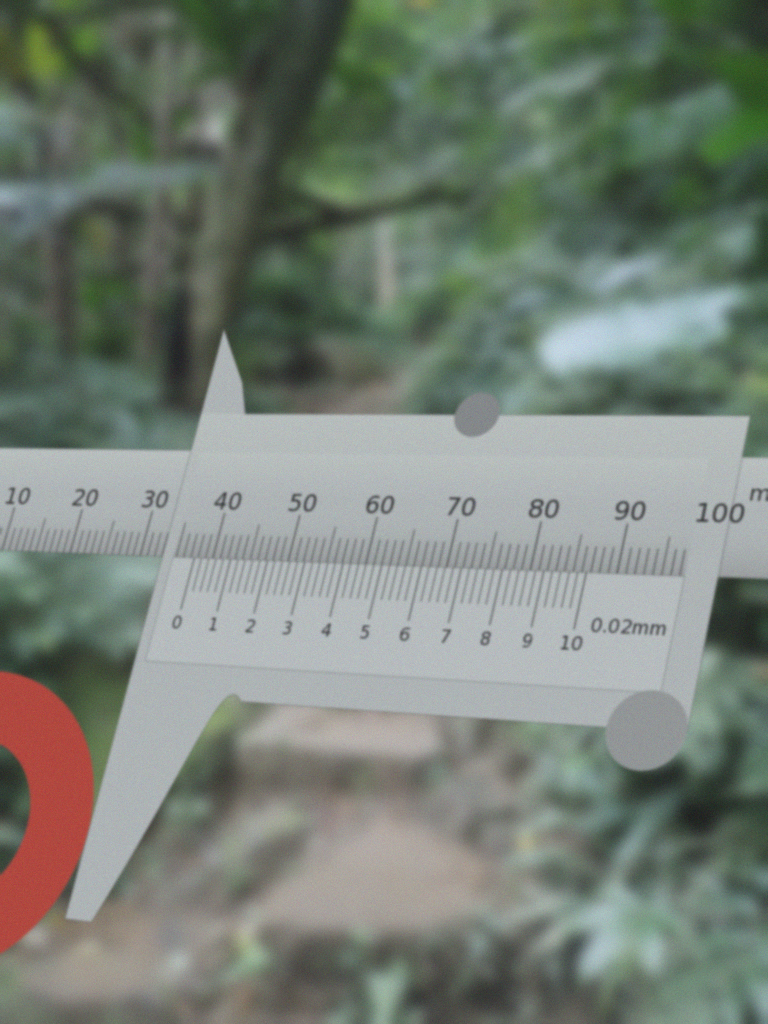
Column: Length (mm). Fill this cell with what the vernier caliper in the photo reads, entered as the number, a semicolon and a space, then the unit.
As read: 37.5; mm
